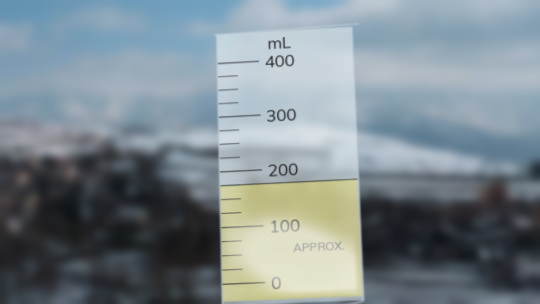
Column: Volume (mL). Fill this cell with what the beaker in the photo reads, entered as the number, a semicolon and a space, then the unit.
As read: 175; mL
